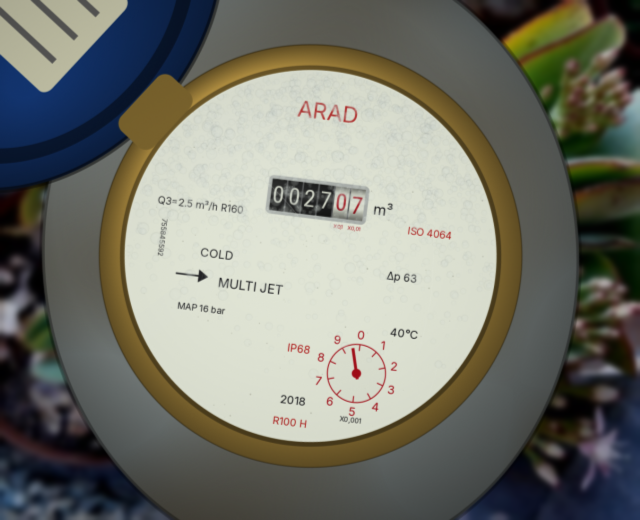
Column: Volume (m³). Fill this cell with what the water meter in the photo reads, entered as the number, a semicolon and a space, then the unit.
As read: 27.069; m³
